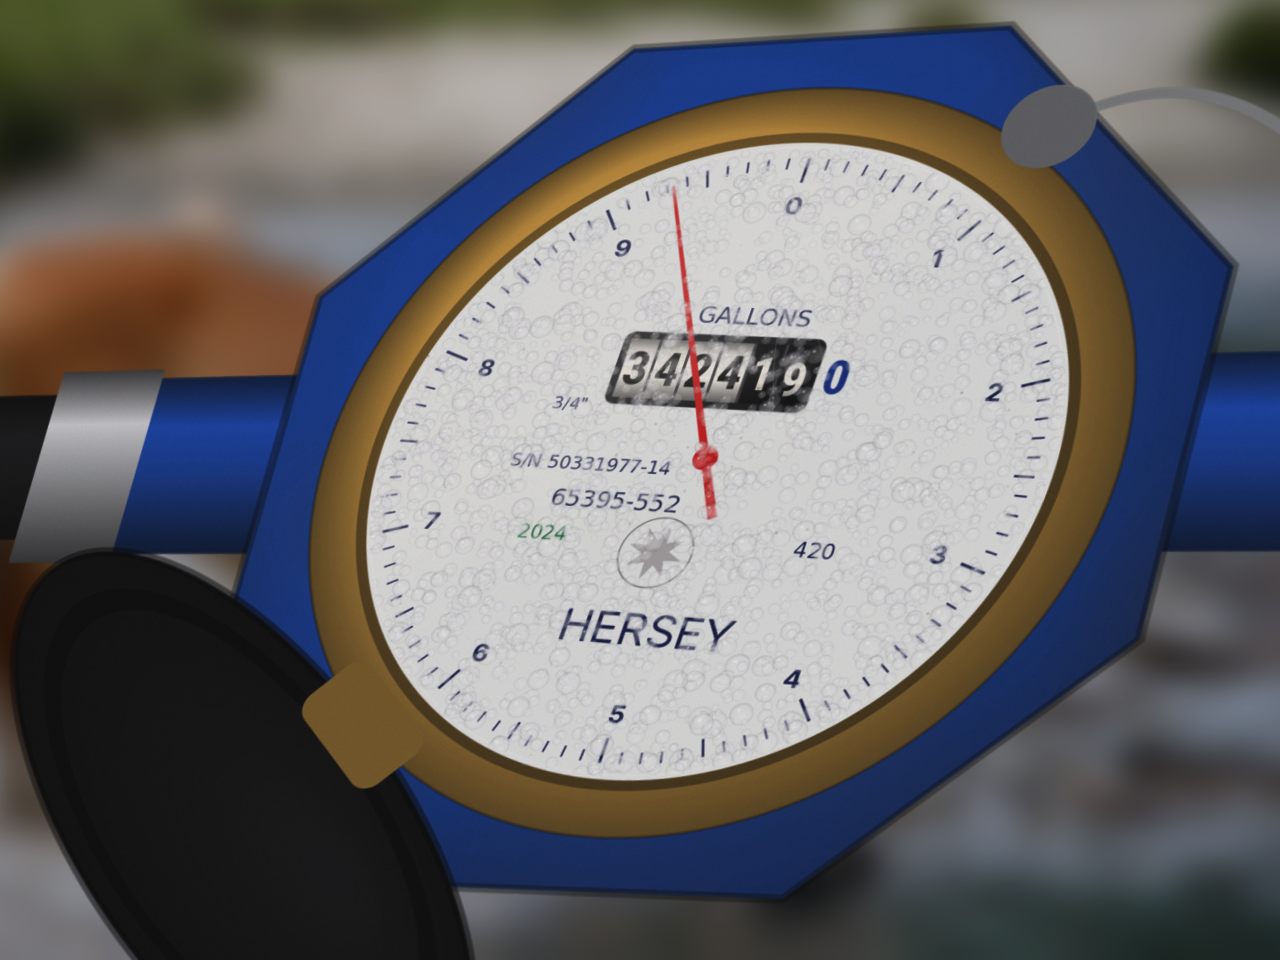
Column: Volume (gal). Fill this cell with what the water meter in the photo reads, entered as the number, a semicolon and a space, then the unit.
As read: 3424189.3; gal
